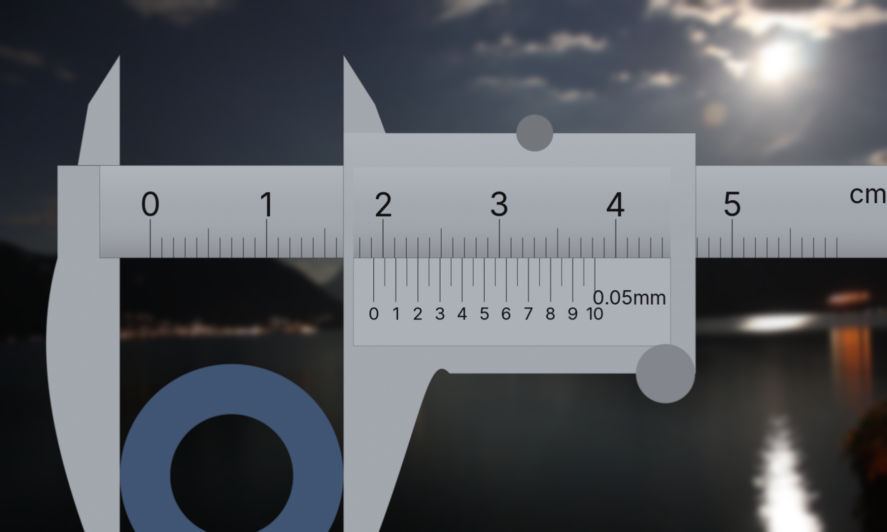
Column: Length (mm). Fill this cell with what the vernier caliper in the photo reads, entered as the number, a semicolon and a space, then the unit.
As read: 19.2; mm
